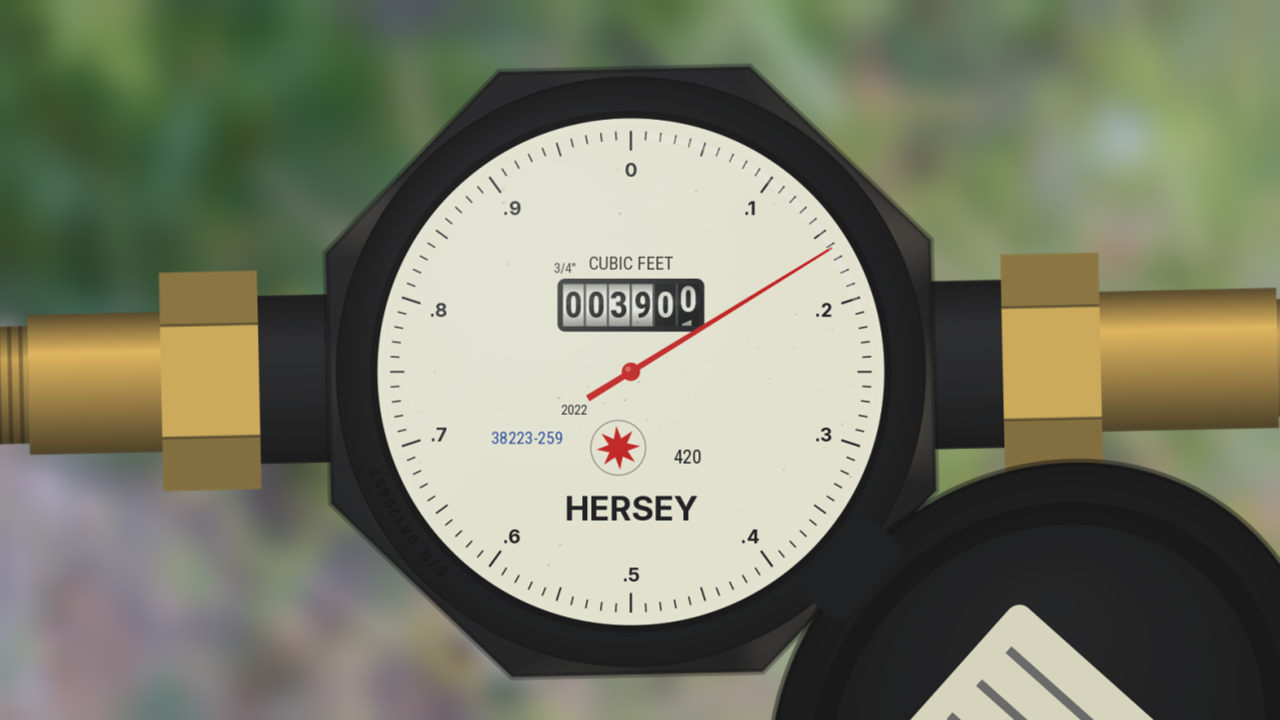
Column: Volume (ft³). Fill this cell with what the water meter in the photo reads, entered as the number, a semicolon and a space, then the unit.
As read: 3900.16; ft³
